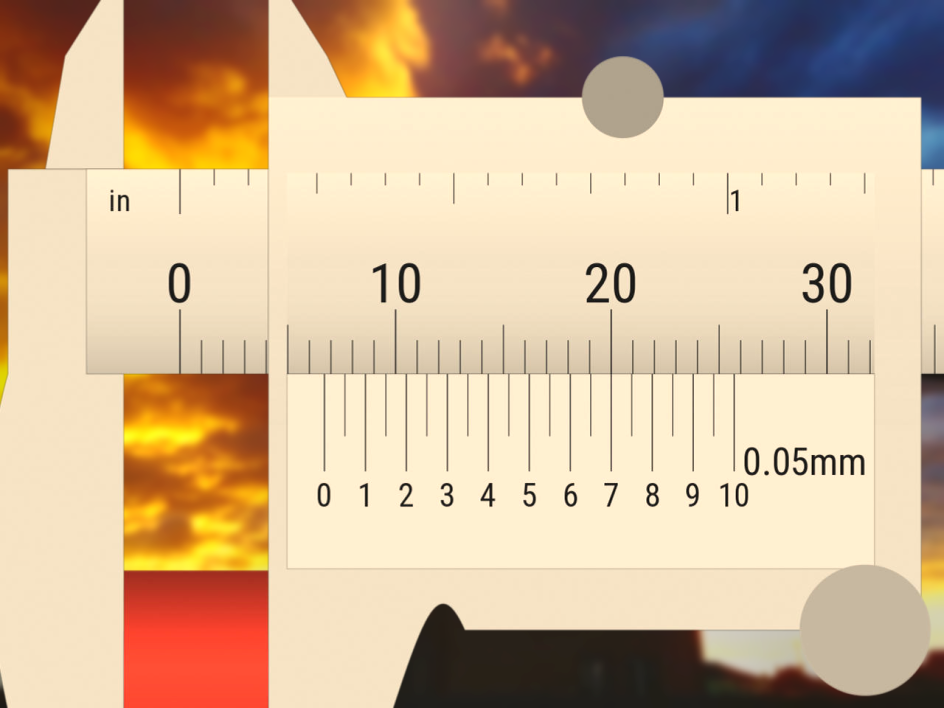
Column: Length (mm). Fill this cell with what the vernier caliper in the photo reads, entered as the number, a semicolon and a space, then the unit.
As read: 6.70; mm
